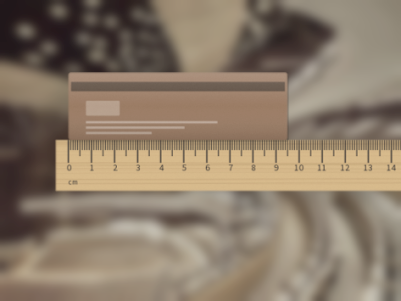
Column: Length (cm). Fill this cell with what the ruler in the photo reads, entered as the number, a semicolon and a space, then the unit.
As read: 9.5; cm
